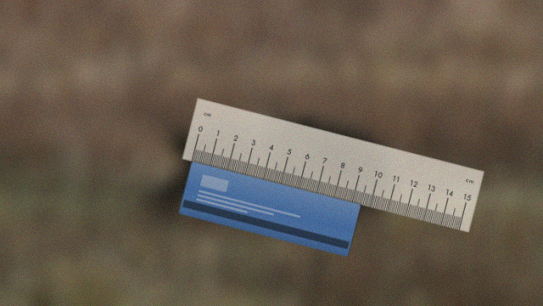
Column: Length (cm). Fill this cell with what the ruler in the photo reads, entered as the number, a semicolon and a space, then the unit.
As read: 9.5; cm
